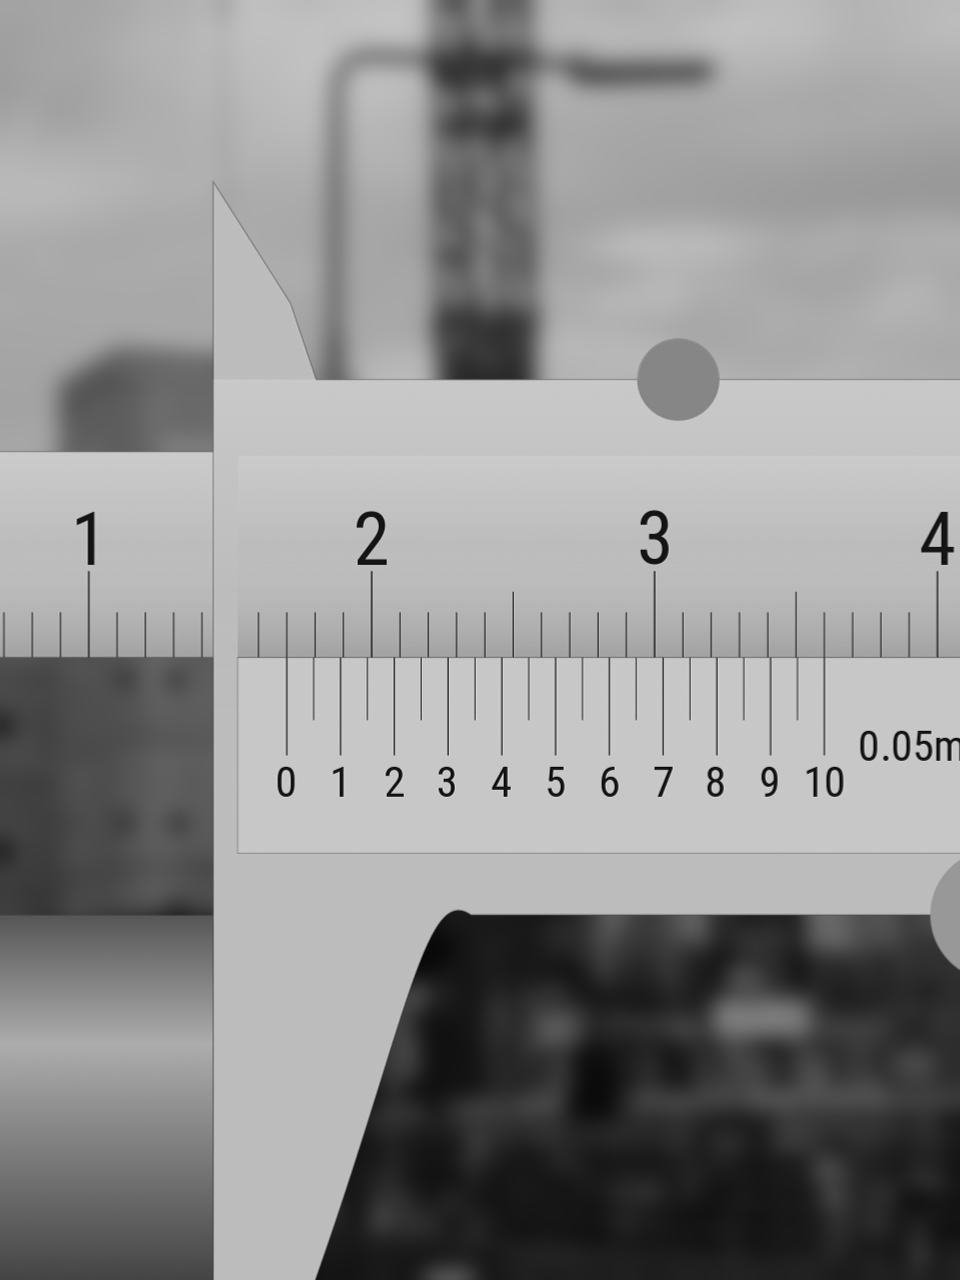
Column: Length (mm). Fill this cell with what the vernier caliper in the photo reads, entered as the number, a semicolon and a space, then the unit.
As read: 17.00; mm
